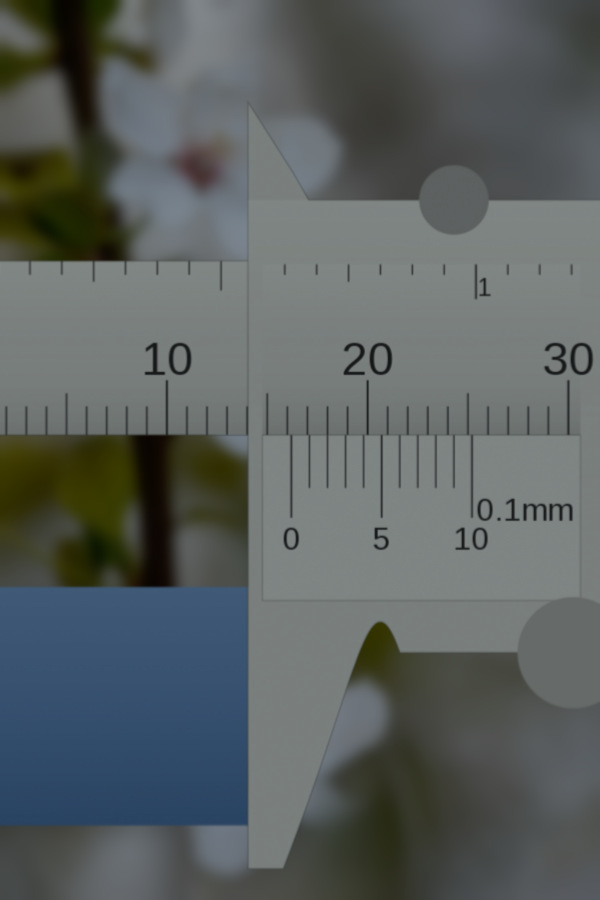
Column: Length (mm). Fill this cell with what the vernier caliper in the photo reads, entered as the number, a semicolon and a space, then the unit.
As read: 16.2; mm
